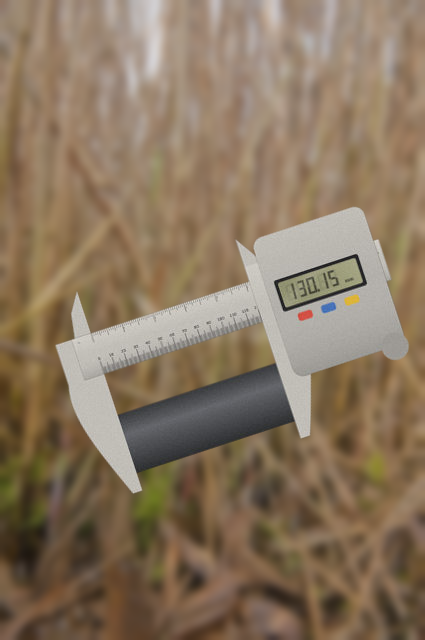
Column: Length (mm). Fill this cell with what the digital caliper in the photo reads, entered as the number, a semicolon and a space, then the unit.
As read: 130.15; mm
